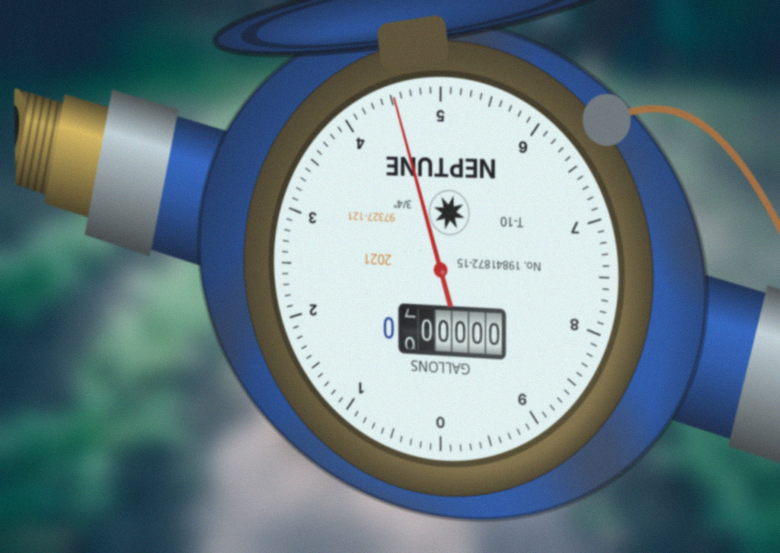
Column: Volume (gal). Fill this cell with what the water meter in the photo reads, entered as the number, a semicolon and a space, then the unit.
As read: 64.5; gal
